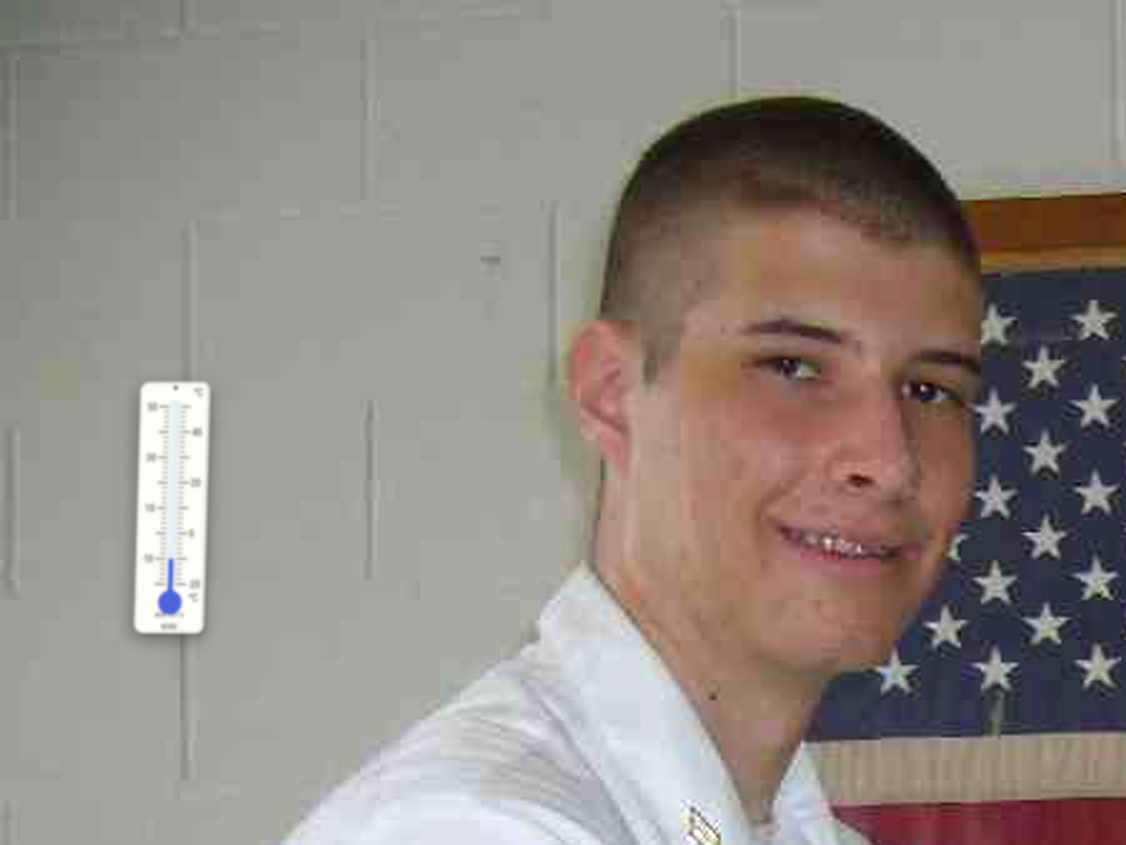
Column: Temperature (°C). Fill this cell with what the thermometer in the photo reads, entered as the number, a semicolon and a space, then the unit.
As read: -10; °C
